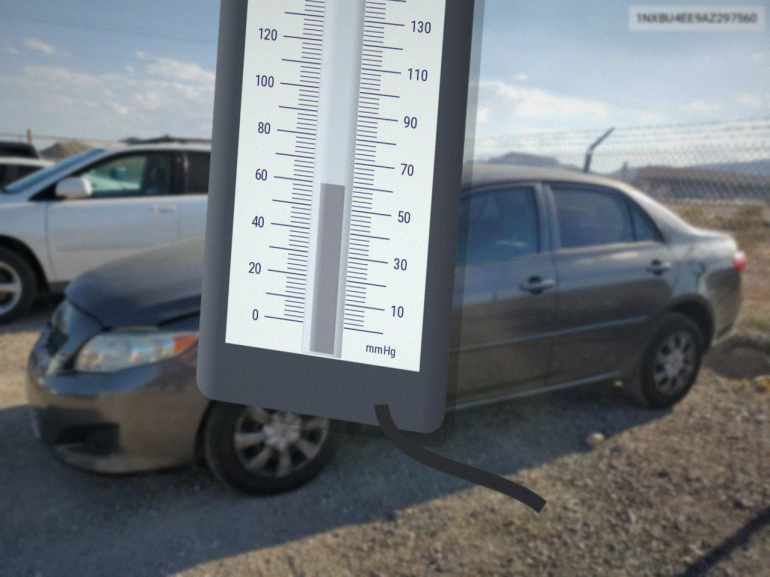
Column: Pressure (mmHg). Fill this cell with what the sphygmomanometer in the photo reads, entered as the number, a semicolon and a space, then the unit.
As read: 60; mmHg
